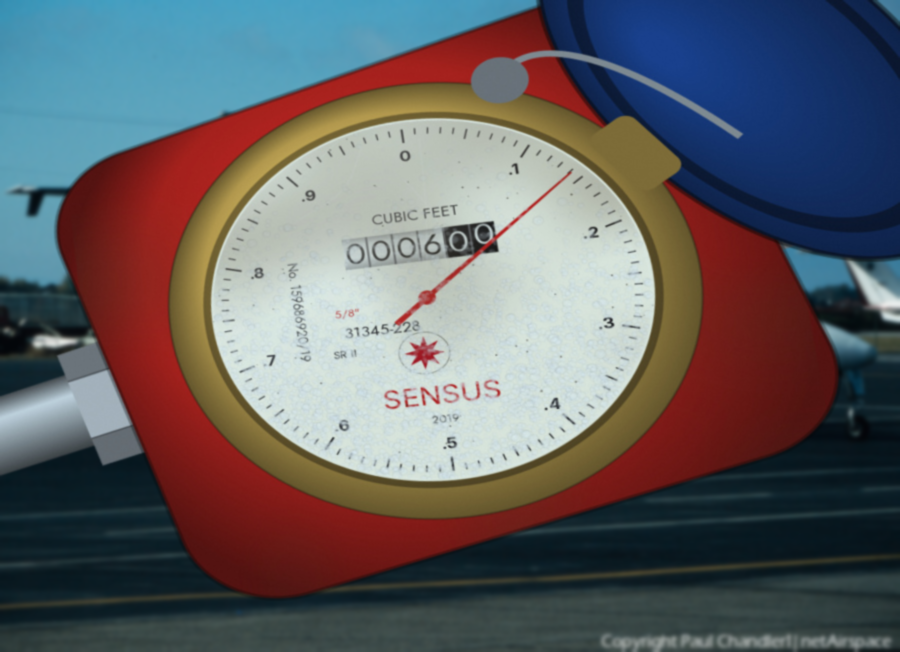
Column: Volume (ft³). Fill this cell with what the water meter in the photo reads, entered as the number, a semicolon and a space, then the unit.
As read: 600.14; ft³
